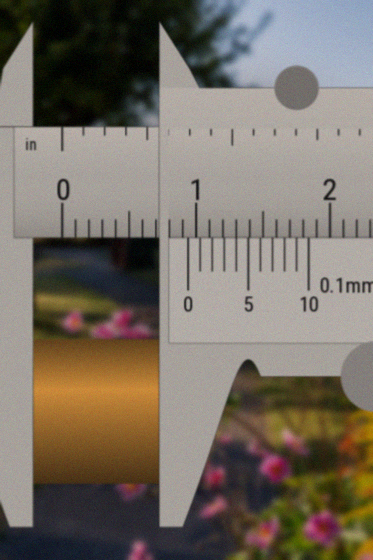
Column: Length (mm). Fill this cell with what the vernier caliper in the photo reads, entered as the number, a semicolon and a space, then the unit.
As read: 9.4; mm
